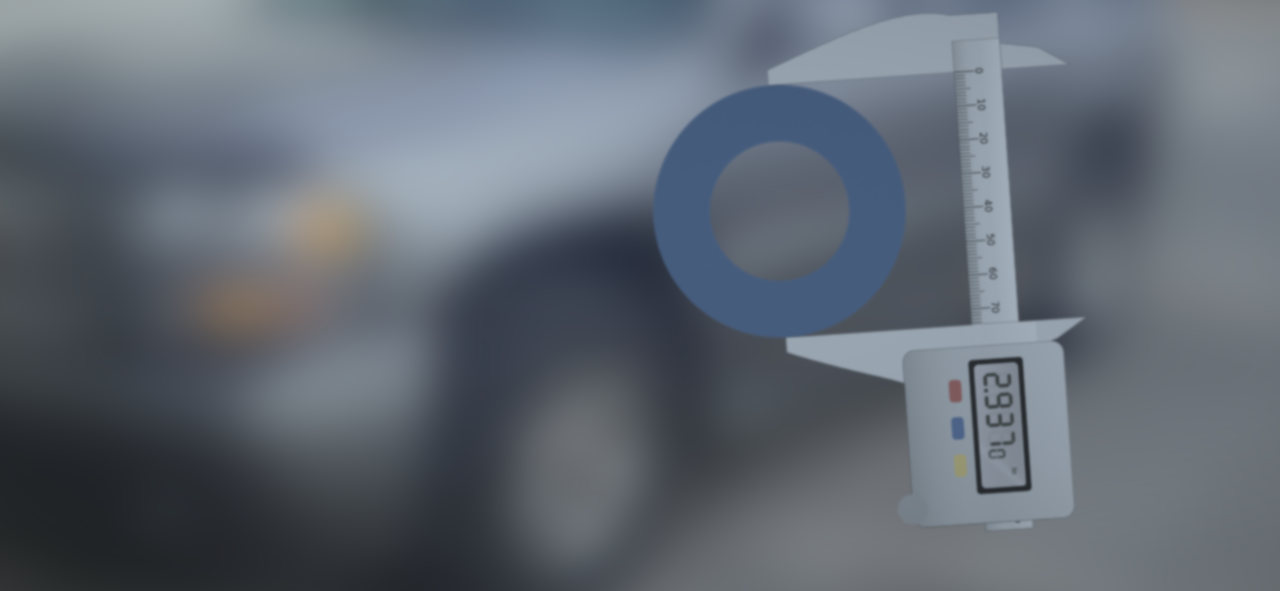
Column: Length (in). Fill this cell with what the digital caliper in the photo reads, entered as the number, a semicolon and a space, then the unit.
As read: 2.9370; in
